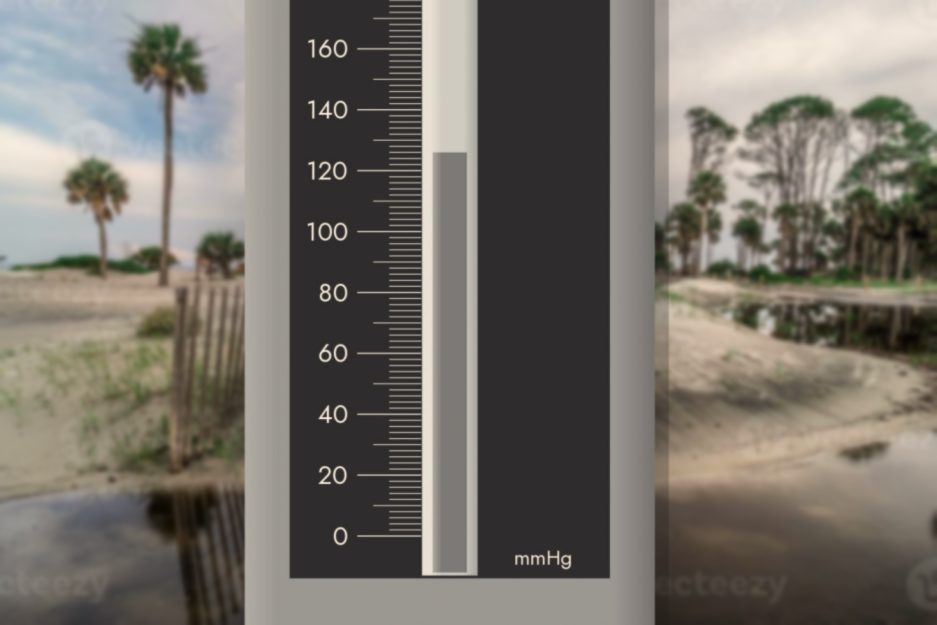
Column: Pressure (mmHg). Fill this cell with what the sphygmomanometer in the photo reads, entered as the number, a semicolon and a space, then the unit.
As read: 126; mmHg
